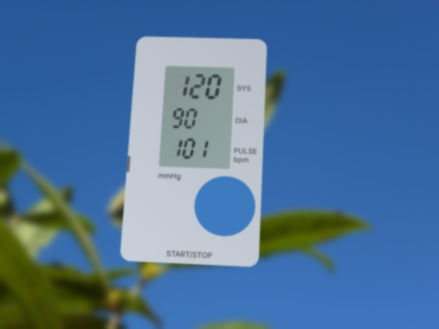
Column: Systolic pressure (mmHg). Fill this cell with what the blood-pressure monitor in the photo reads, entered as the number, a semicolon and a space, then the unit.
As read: 120; mmHg
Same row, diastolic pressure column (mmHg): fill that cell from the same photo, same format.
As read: 90; mmHg
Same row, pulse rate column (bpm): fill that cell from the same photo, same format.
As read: 101; bpm
